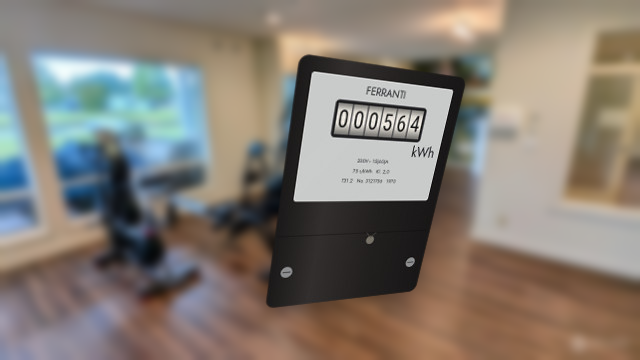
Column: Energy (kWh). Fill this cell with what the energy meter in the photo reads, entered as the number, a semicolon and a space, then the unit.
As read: 564; kWh
